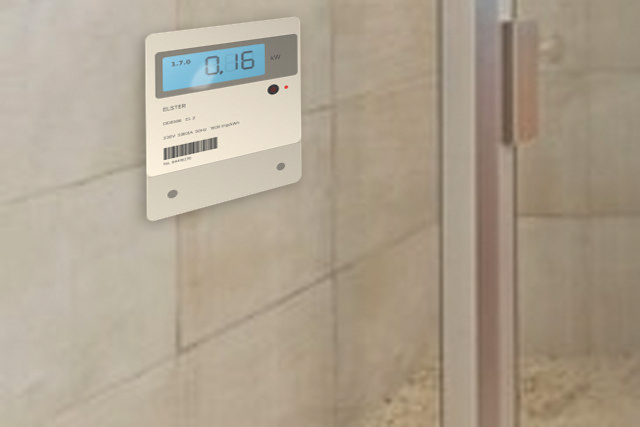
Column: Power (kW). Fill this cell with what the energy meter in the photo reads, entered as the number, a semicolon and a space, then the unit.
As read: 0.16; kW
